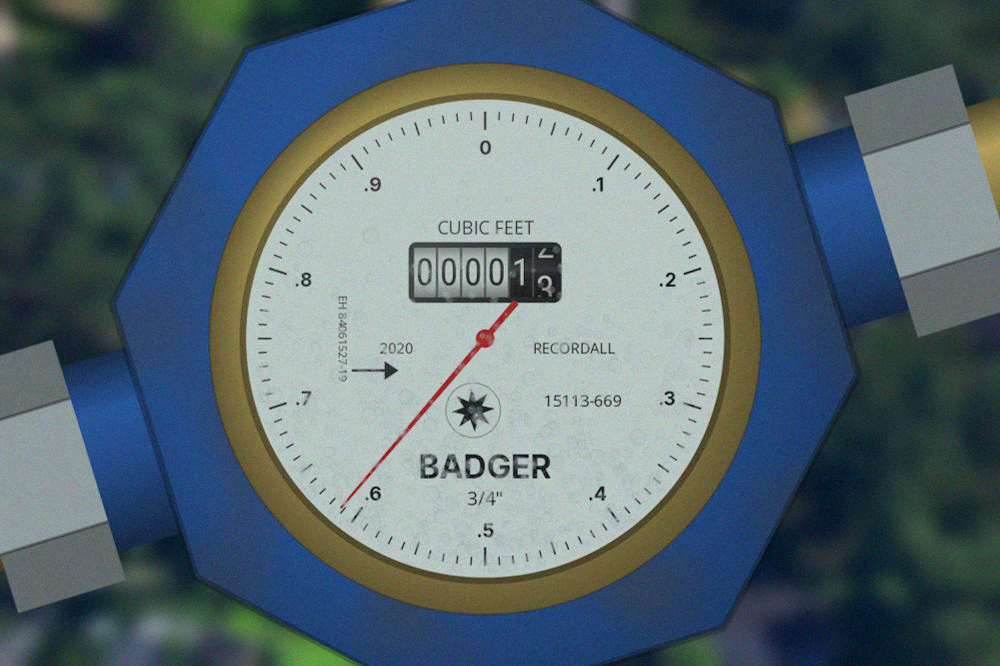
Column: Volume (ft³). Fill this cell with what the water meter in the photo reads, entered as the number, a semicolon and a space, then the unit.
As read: 12.61; ft³
